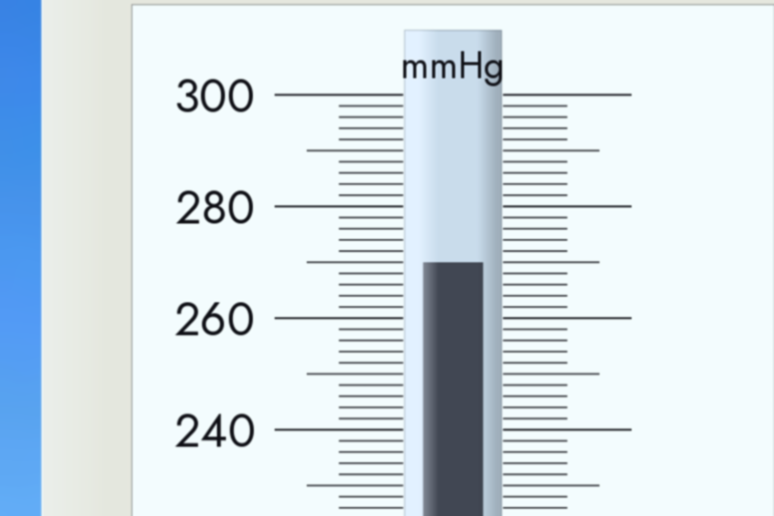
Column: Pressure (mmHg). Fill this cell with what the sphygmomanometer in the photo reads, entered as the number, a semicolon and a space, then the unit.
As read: 270; mmHg
